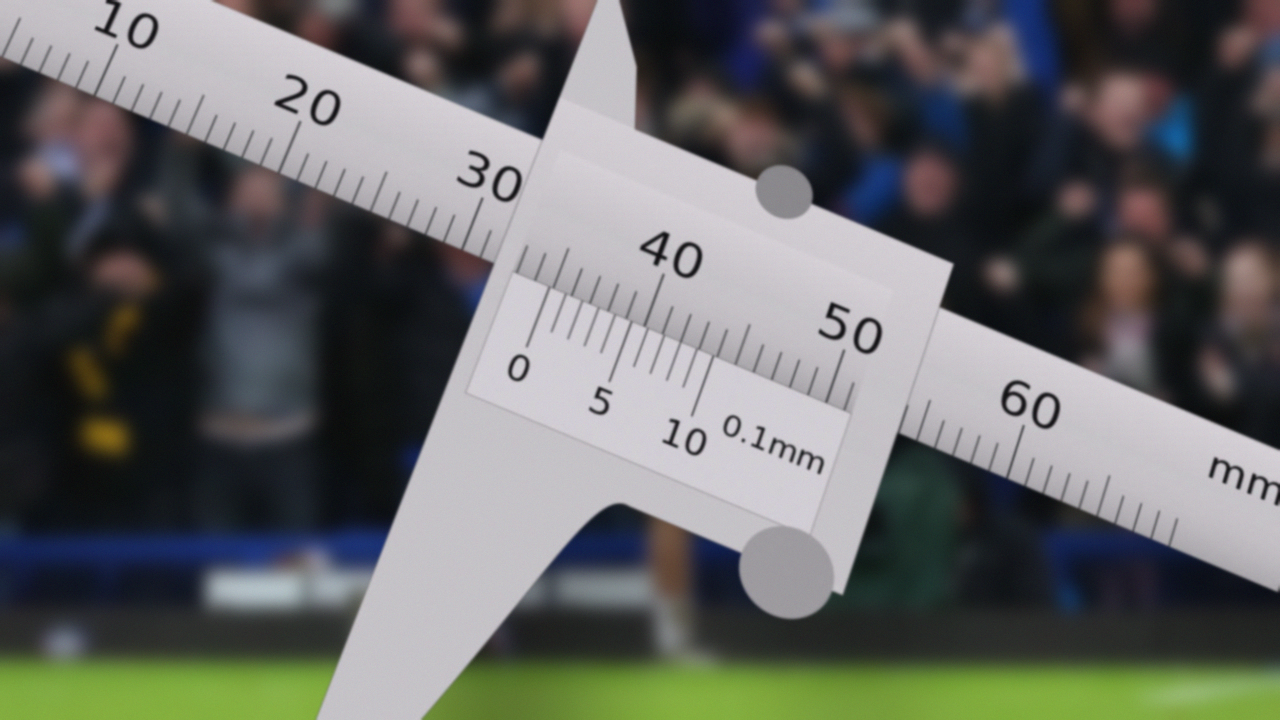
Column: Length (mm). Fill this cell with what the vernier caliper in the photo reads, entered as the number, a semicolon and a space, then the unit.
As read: 34.8; mm
